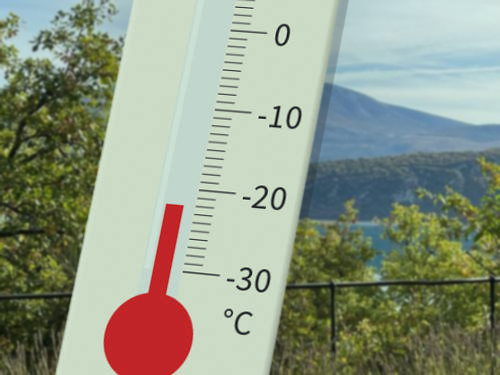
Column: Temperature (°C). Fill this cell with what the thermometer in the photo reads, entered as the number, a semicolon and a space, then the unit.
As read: -22; °C
